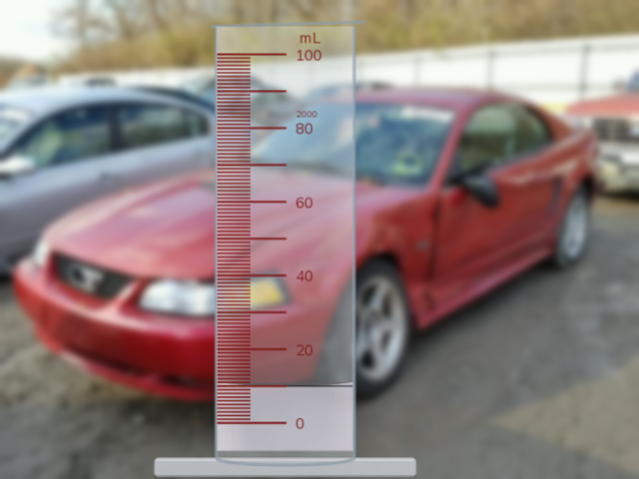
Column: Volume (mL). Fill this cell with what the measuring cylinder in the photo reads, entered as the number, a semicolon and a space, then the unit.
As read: 10; mL
